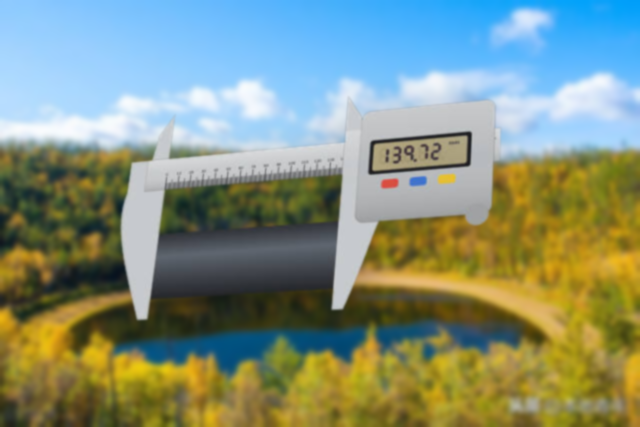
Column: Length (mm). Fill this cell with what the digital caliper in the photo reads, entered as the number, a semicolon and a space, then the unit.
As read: 139.72; mm
